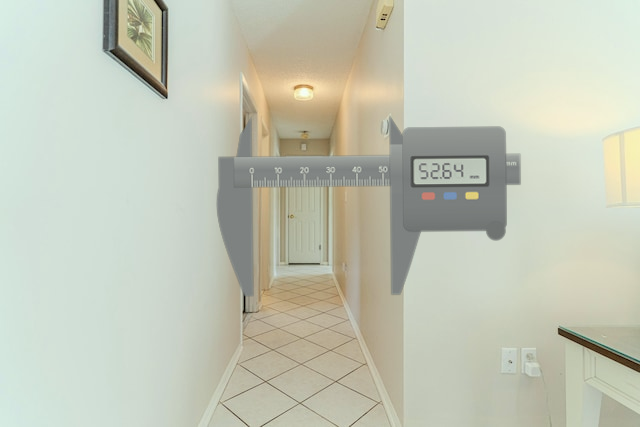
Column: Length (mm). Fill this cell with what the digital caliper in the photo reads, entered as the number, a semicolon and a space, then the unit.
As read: 52.64; mm
